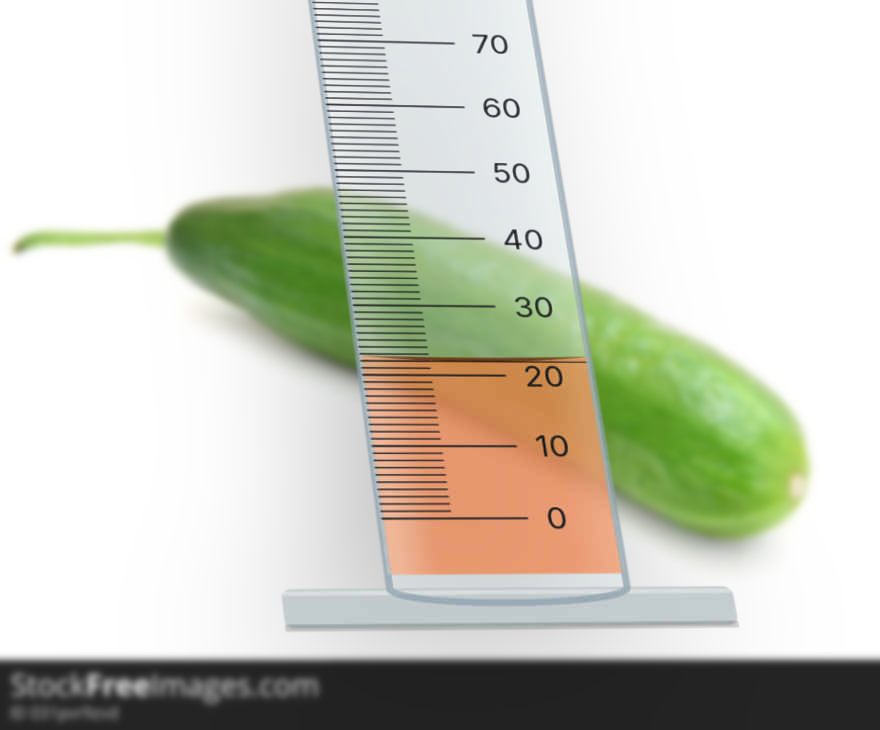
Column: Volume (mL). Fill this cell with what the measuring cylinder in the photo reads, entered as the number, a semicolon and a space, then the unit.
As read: 22; mL
